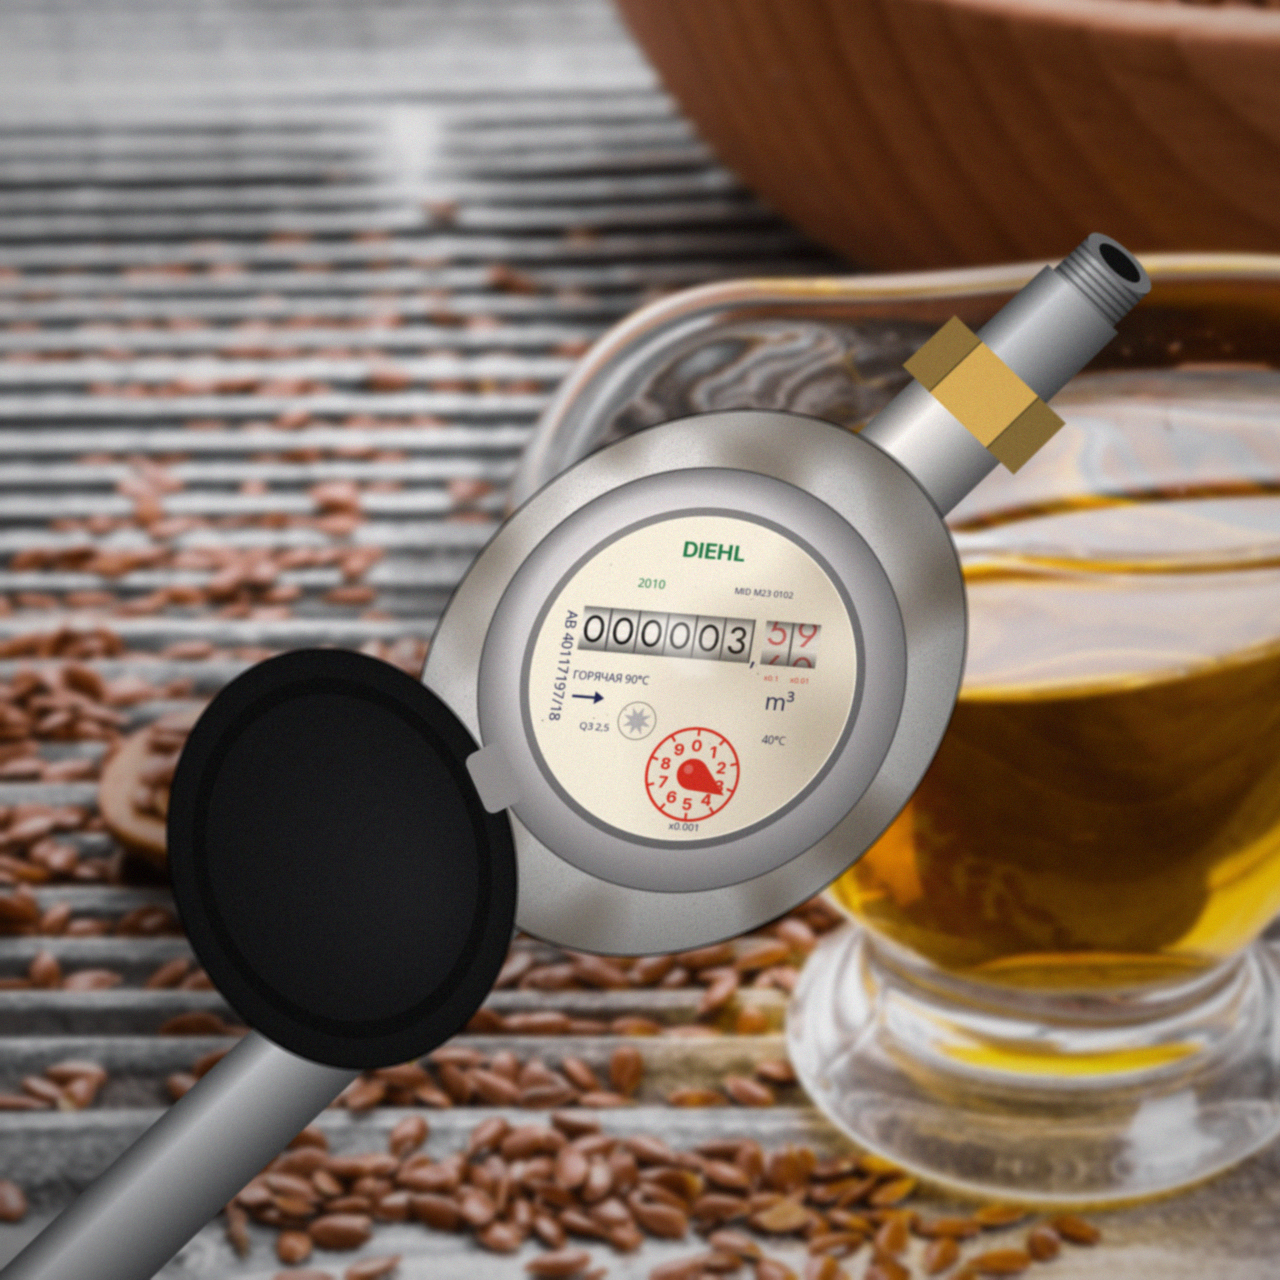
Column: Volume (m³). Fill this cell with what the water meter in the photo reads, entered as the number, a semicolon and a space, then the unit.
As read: 3.593; m³
